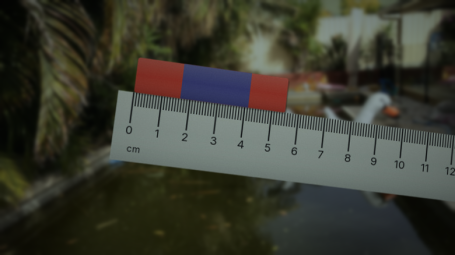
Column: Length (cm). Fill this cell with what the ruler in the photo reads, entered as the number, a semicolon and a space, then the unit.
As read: 5.5; cm
